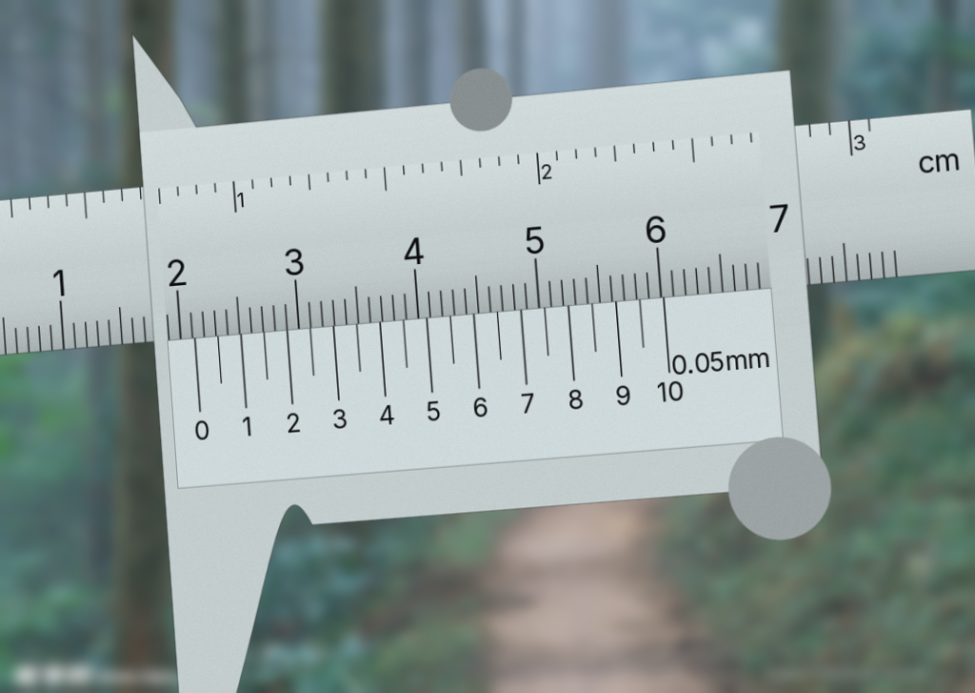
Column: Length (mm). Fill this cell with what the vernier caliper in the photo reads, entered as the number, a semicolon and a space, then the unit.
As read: 21.2; mm
